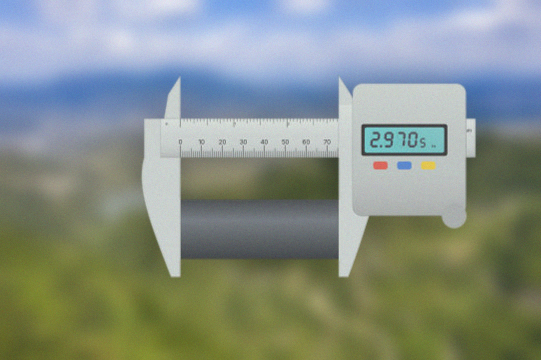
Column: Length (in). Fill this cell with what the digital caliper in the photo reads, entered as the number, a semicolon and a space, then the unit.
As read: 2.9705; in
